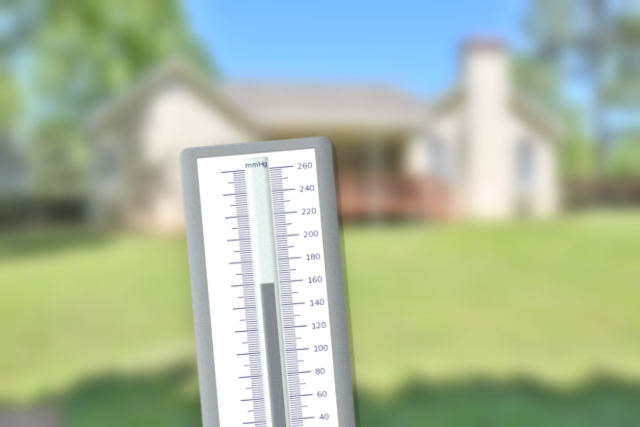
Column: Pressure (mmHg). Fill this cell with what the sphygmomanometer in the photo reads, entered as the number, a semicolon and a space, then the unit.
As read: 160; mmHg
